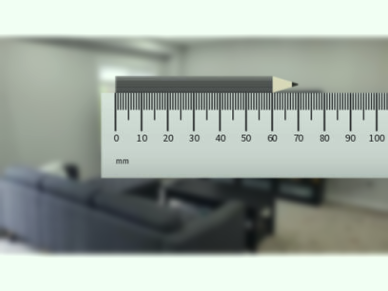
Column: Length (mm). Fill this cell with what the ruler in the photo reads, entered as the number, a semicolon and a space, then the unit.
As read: 70; mm
